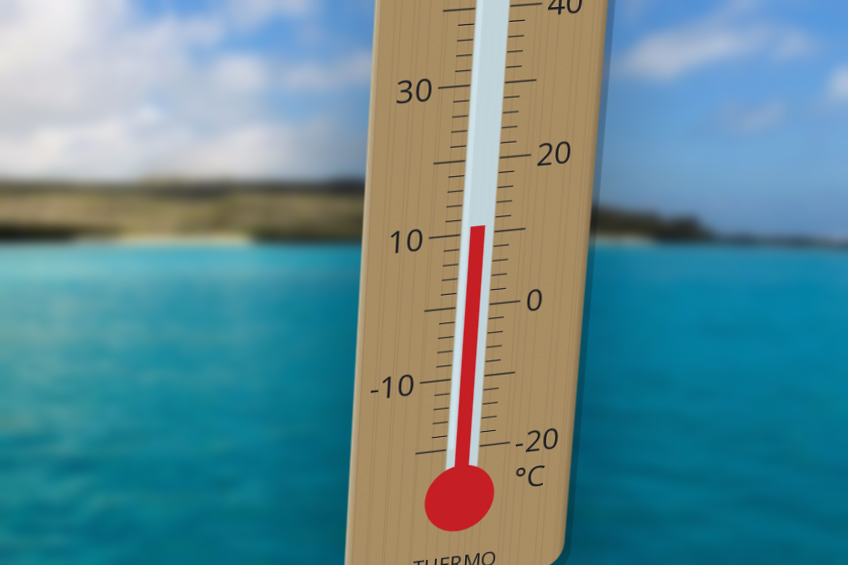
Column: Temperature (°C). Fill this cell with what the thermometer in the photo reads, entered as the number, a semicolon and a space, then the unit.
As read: 11; °C
